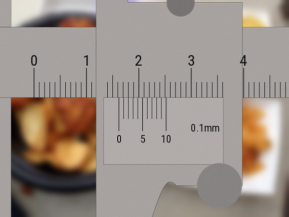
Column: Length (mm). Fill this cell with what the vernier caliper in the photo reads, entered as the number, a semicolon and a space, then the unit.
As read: 16.2; mm
